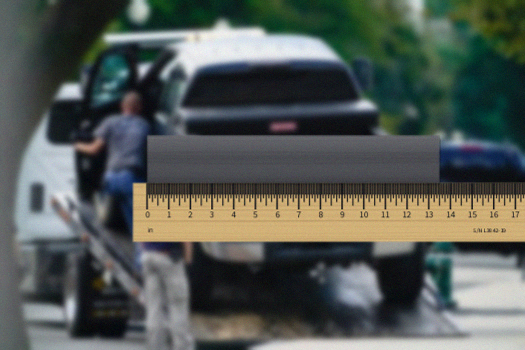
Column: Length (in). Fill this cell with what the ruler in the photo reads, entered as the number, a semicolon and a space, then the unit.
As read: 13.5; in
